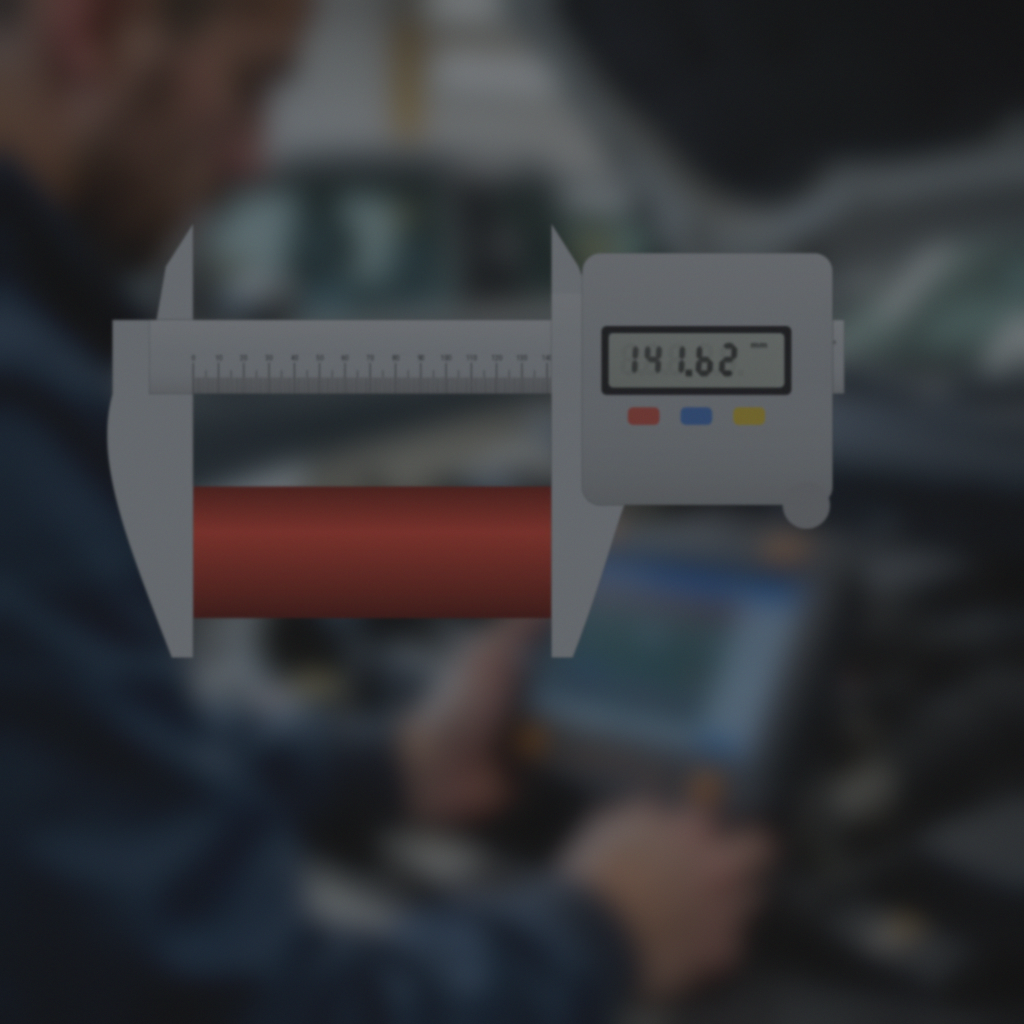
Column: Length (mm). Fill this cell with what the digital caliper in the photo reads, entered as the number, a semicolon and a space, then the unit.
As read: 141.62; mm
